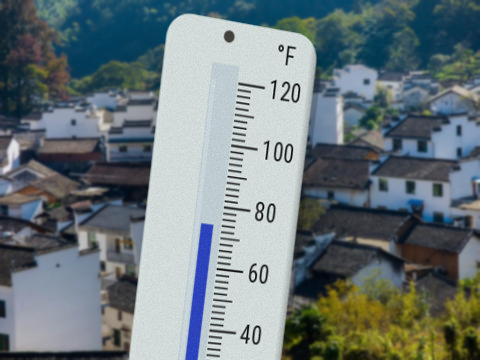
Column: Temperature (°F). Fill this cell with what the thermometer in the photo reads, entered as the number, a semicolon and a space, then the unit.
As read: 74; °F
